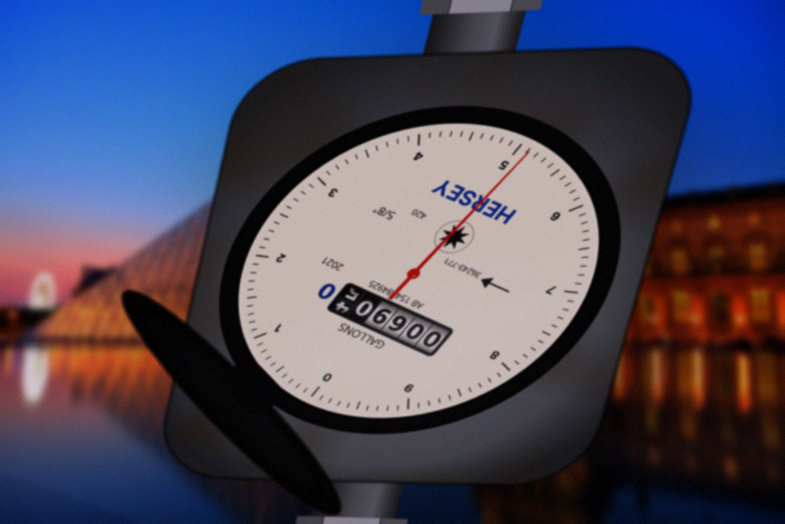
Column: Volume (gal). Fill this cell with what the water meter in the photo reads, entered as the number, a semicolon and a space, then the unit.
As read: 69045.1; gal
